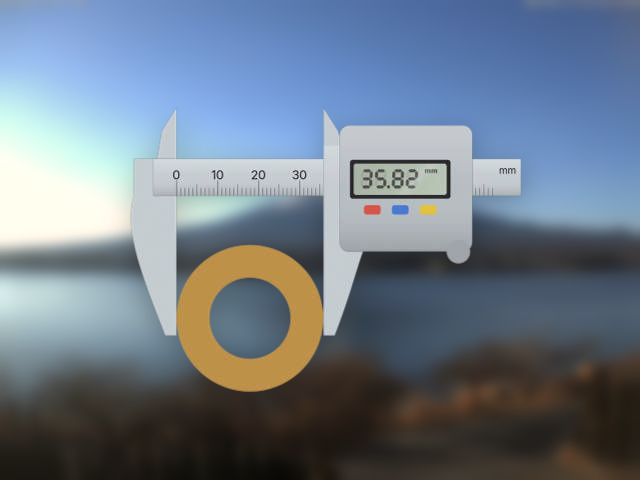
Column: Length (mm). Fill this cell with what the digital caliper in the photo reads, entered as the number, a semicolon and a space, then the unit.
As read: 35.82; mm
